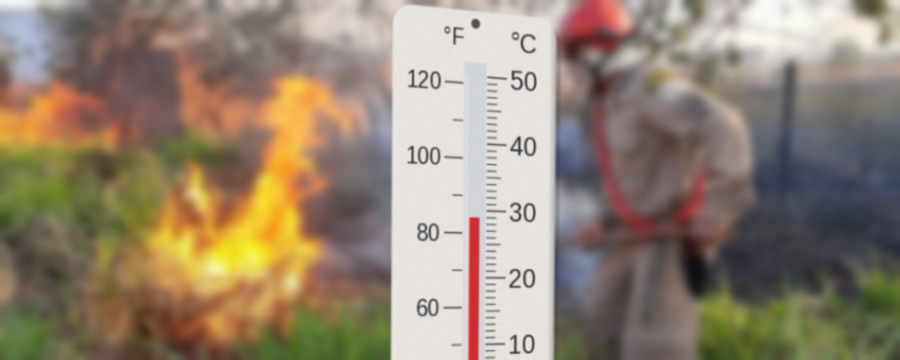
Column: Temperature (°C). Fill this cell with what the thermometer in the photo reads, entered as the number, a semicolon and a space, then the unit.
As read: 29; °C
